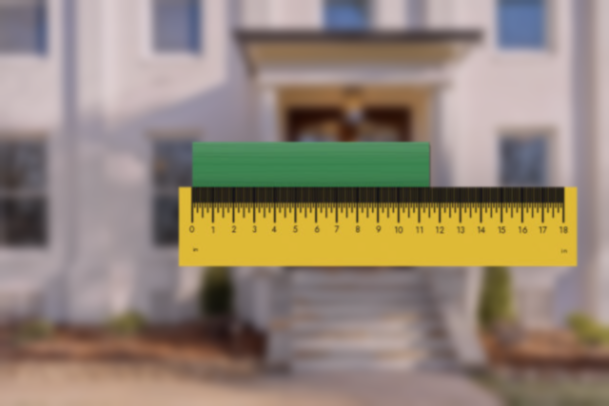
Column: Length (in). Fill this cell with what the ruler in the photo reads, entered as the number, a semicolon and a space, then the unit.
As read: 11.5; in
